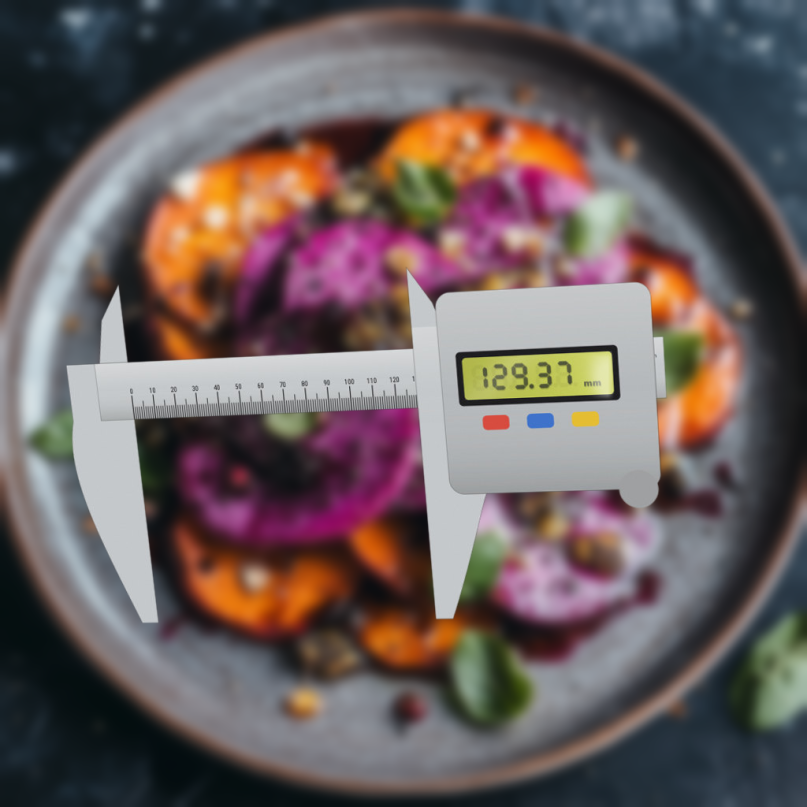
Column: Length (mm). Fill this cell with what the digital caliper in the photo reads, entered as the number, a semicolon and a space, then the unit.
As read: 129.37; mm
